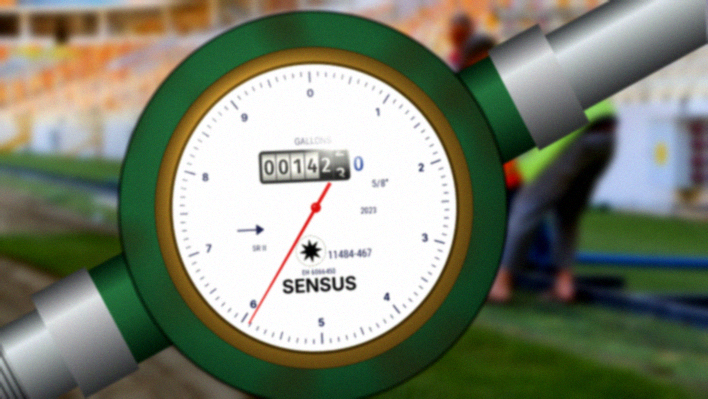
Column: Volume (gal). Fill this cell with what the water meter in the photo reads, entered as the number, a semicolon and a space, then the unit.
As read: 14225.9; gal
